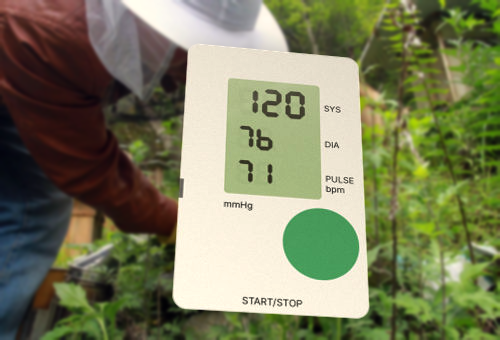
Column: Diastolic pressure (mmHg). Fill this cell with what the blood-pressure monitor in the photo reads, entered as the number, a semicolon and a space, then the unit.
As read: 76; mmHg
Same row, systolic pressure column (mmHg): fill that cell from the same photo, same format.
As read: 120; mmHg
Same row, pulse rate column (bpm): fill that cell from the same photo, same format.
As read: 71; bpm
